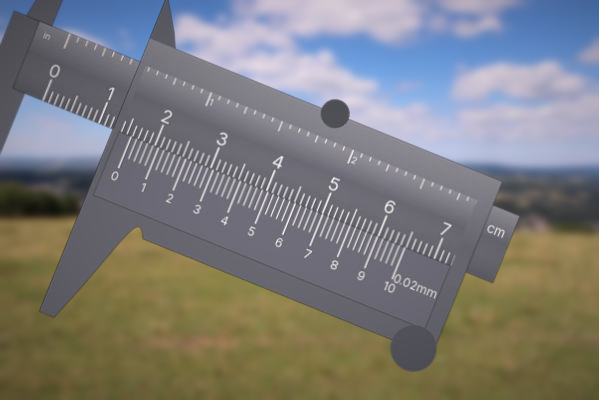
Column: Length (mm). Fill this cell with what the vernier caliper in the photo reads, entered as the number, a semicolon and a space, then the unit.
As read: 15.8; mm
